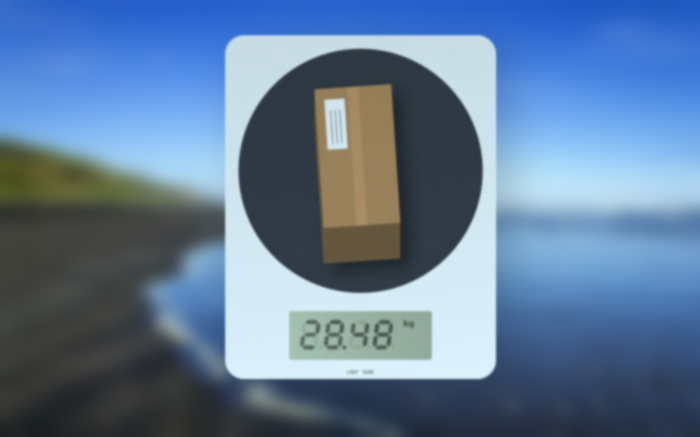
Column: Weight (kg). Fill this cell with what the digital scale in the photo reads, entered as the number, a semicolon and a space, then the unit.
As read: 28.48; kg
